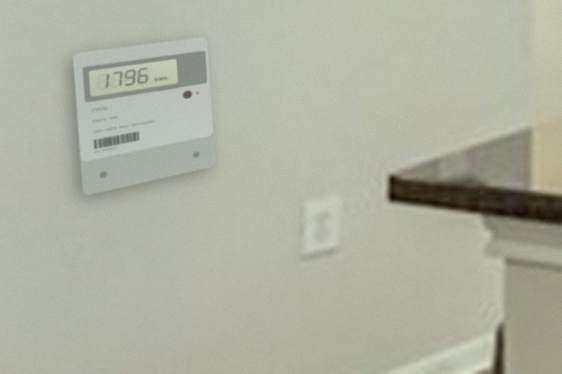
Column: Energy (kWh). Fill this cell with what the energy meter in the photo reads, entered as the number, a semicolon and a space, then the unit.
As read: 1796; kWh
